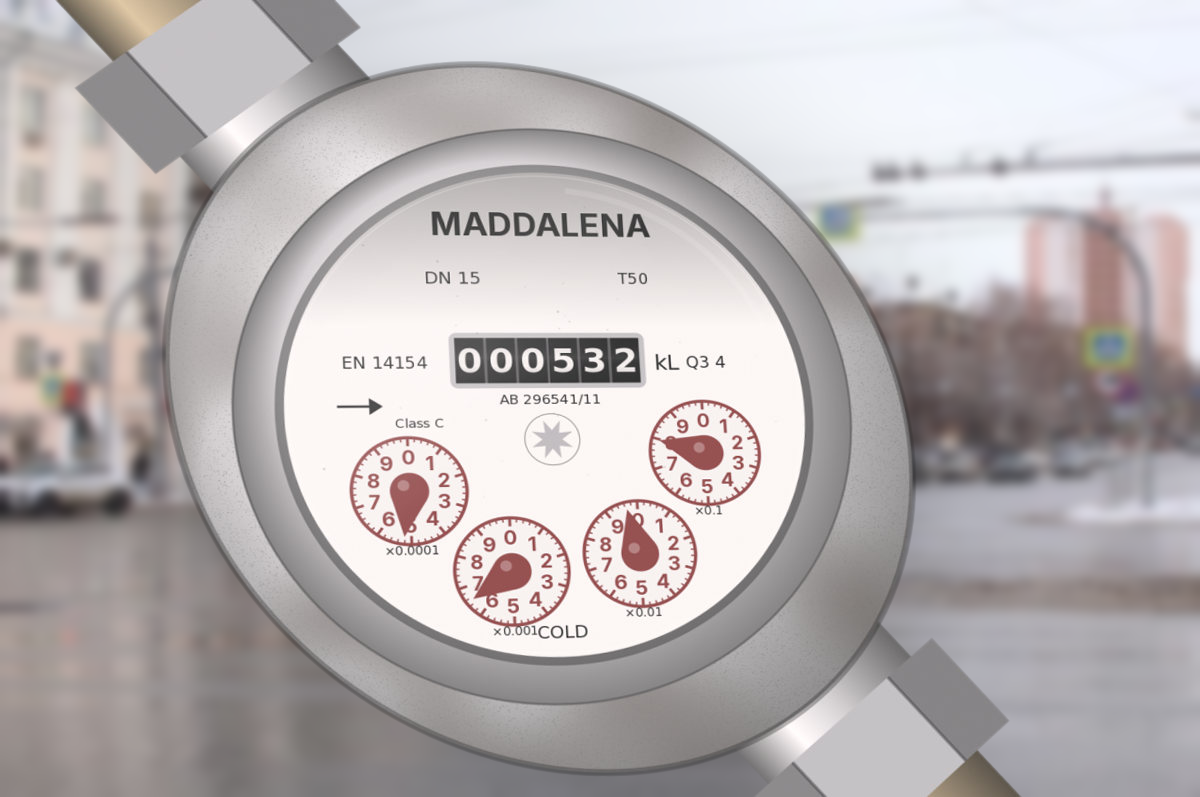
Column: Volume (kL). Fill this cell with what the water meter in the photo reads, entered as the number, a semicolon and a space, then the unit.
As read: 532.7965; kL
